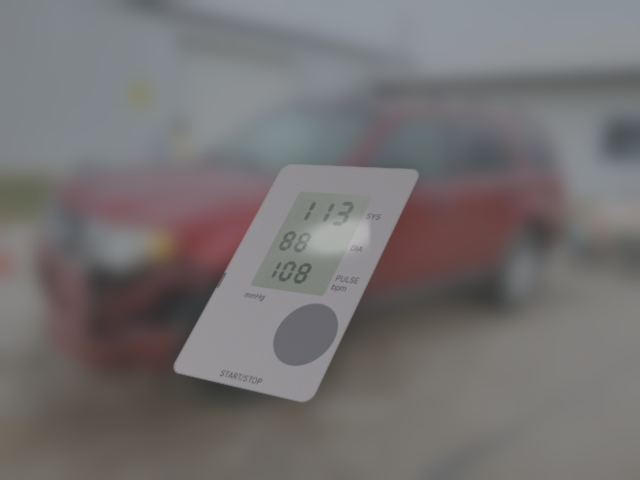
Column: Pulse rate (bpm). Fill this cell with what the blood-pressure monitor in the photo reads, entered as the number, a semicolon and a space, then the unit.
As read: 108; bpm
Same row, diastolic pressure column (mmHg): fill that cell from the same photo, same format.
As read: 88; mmHg
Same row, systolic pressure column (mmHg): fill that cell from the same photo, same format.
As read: 113; mmHg
